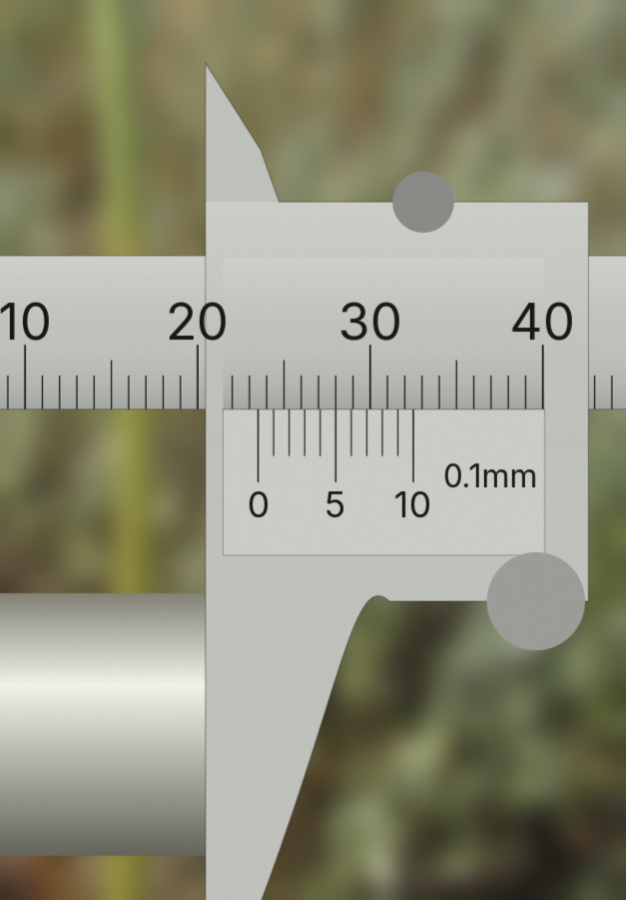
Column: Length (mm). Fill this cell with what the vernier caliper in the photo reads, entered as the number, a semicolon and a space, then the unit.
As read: 23.5; mm
